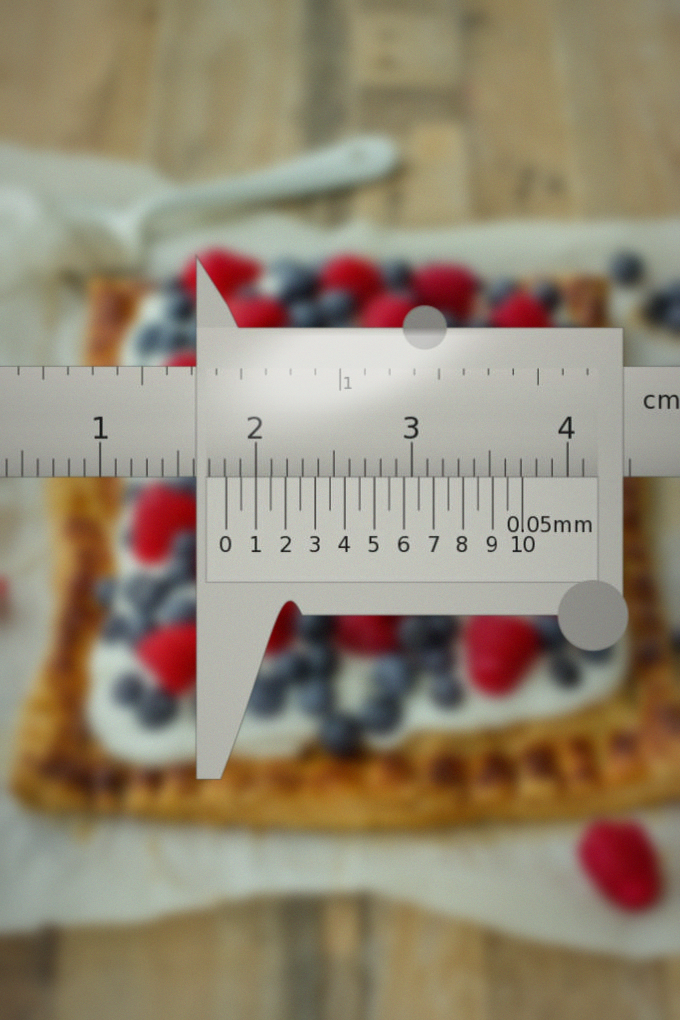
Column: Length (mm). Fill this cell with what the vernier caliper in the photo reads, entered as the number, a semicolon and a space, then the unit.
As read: 18.1; mm
